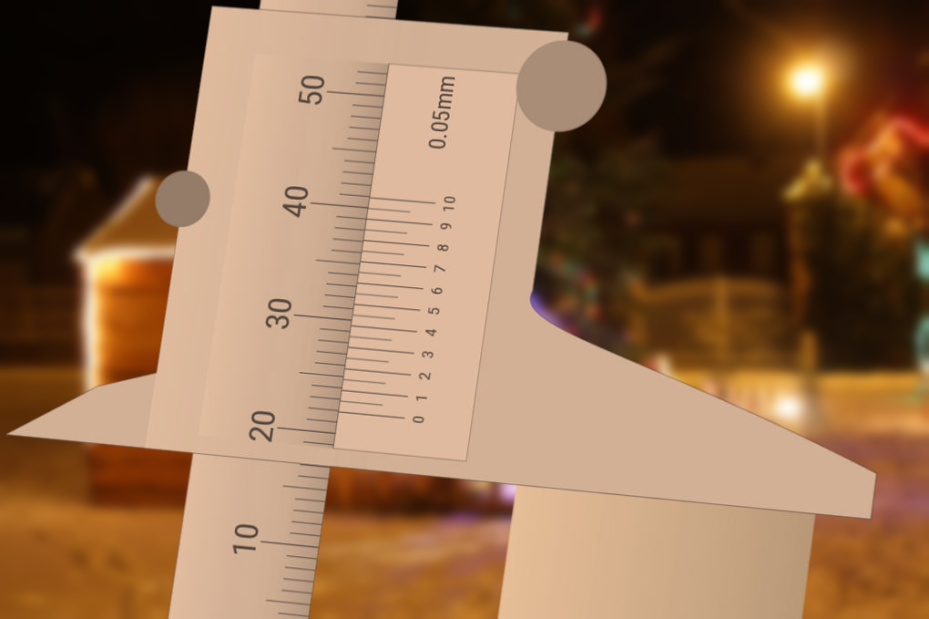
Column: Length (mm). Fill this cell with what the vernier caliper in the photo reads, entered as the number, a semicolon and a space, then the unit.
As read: 21.9; mm
